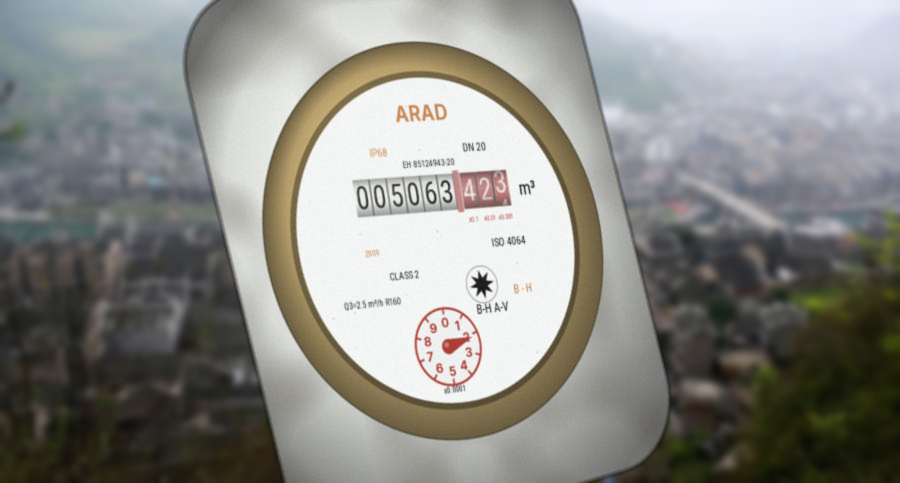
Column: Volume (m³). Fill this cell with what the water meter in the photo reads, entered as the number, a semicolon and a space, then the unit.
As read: 5063.4232; m³
